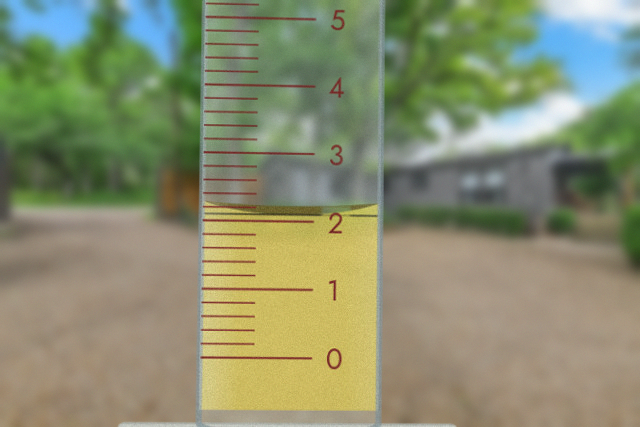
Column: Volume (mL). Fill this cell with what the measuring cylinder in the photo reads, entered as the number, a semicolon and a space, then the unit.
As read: 2.1; mL
